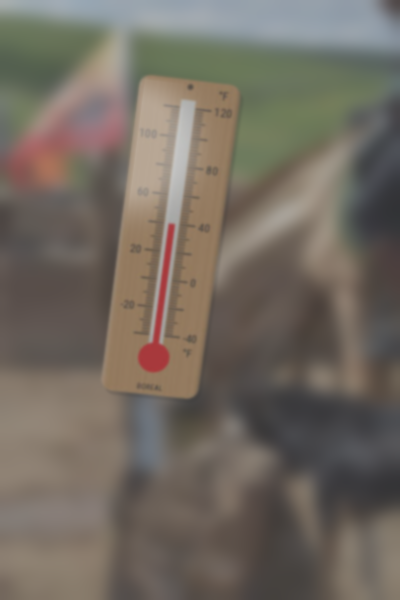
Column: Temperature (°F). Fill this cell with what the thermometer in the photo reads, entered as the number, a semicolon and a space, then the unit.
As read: 40; °F
